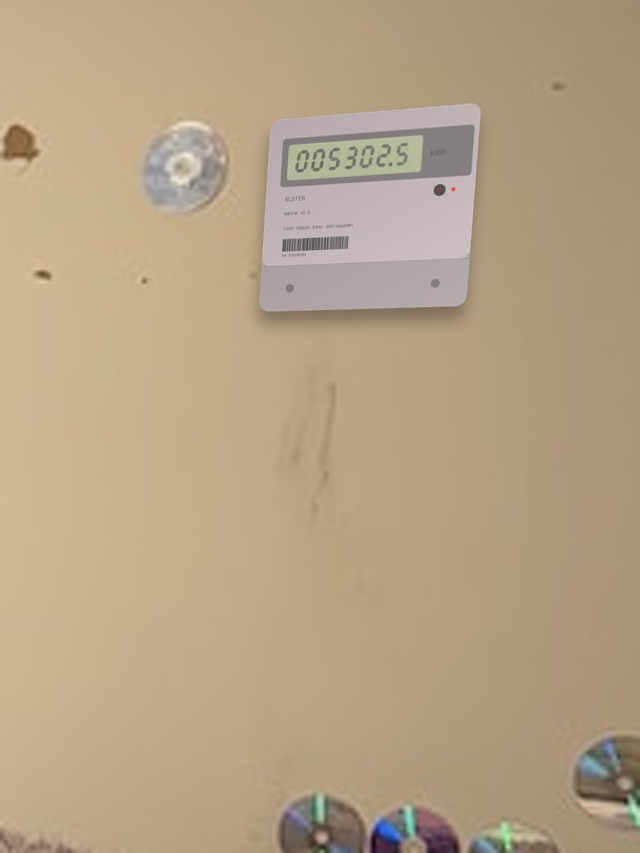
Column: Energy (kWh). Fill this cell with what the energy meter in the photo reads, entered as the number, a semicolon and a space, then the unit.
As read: 5302.5; kWh
